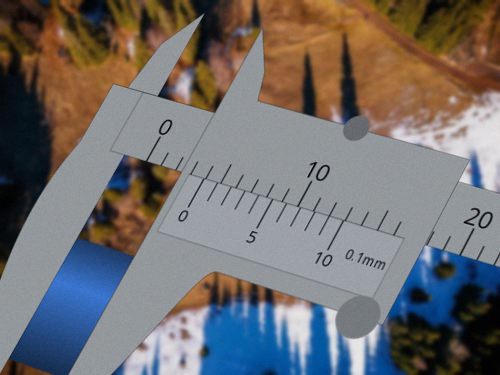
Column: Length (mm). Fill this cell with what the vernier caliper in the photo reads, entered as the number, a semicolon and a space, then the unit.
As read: 3.9; mm
